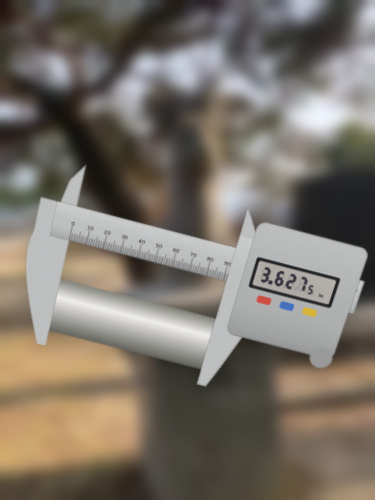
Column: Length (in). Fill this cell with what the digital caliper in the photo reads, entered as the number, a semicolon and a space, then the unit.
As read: 3.6275; in
